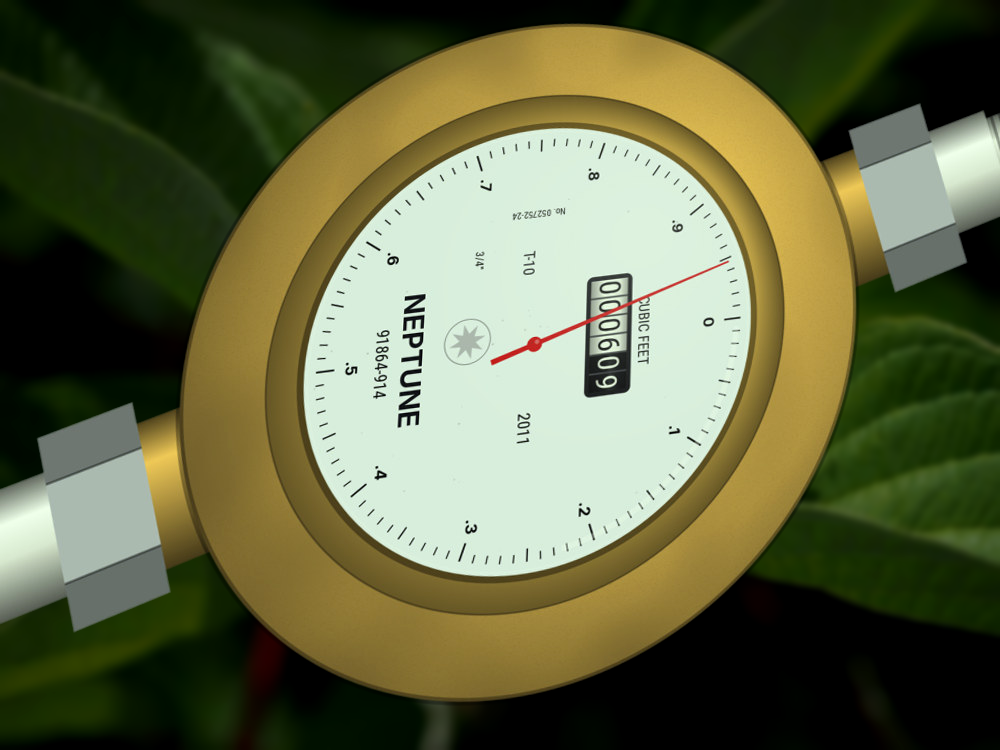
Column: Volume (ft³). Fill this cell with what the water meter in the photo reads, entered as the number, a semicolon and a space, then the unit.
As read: 608.95; ft³
